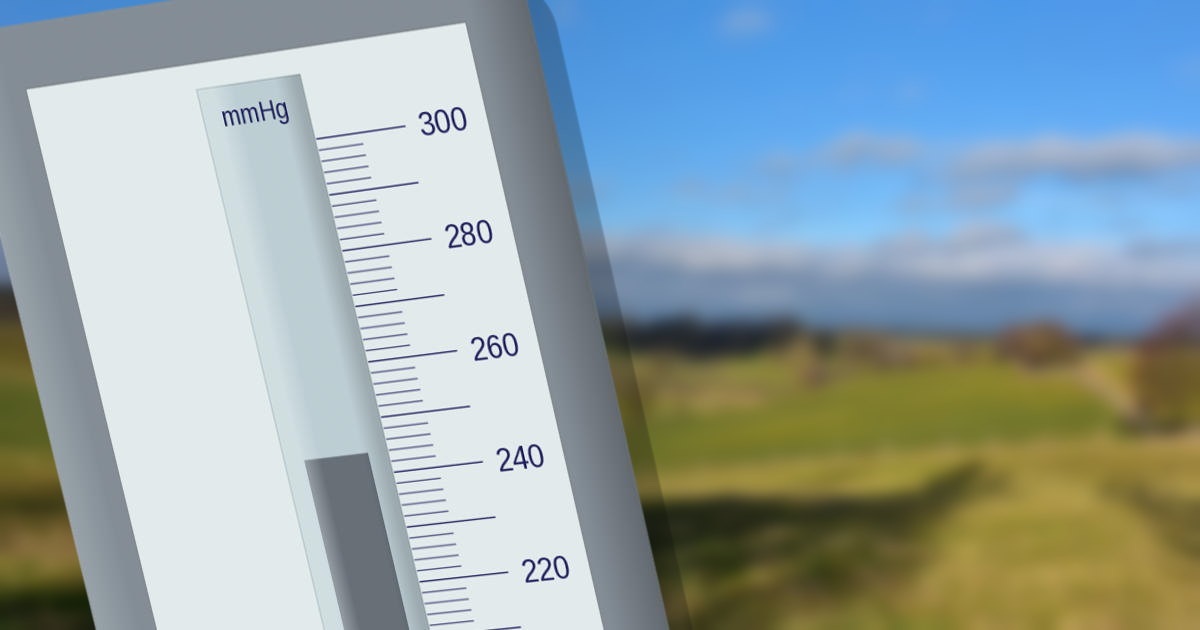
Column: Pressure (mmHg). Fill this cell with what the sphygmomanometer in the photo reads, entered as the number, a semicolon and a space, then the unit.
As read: 244; mmHg
